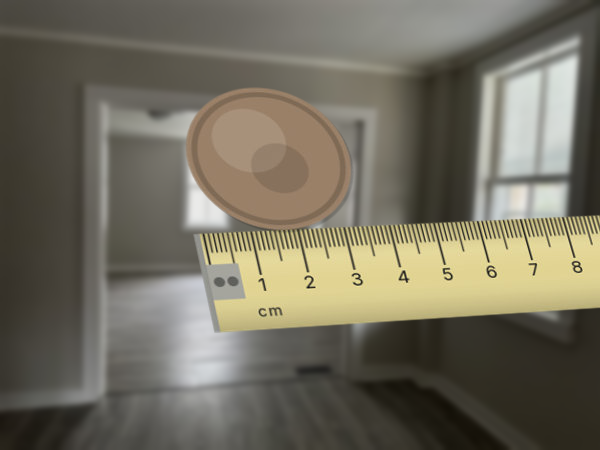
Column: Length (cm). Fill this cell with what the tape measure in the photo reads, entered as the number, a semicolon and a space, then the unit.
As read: 3.5; cm
